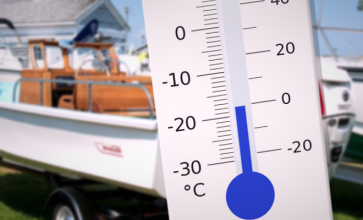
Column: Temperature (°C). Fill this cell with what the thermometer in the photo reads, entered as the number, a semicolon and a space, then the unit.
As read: -18; °C
